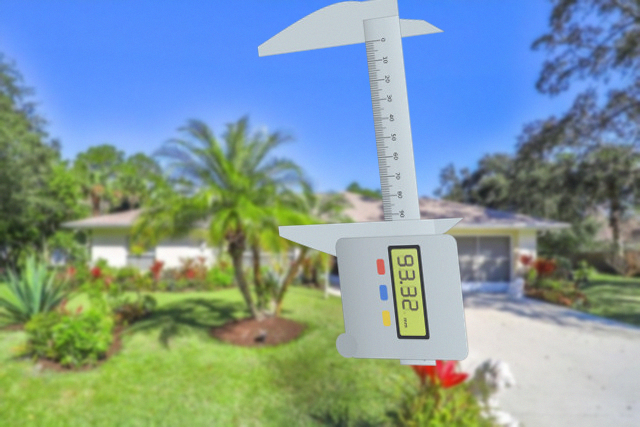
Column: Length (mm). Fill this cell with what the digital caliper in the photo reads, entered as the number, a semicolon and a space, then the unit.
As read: 93.32; mm
